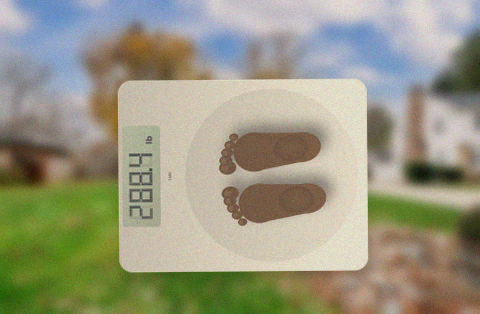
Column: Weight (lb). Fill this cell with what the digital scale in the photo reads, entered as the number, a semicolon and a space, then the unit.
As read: 288.4; lb
